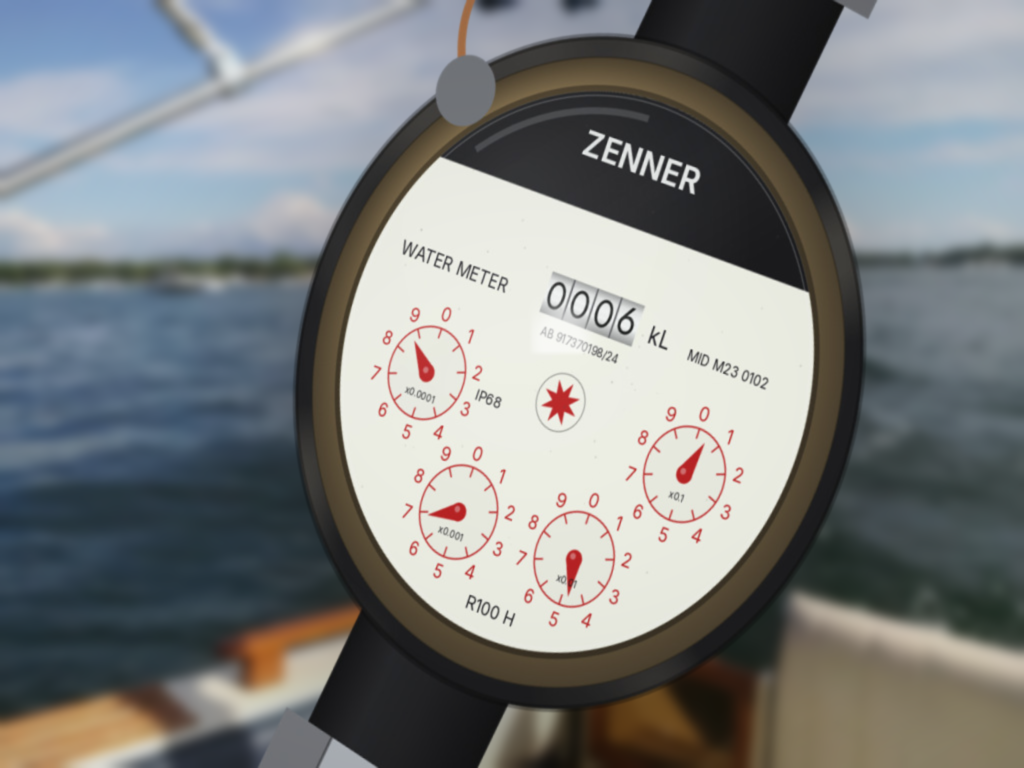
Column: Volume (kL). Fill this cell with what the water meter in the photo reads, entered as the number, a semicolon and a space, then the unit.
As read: 6.0468; kL
